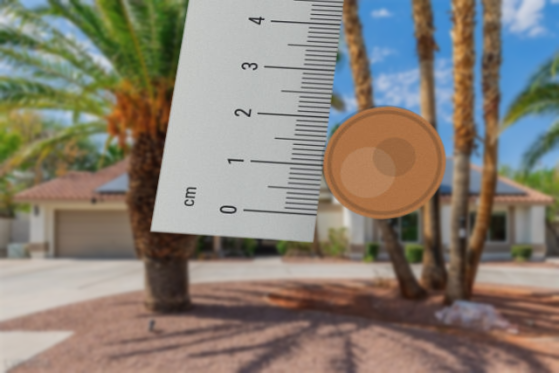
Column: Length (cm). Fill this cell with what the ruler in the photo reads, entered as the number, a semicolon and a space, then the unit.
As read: 2.3; cm
